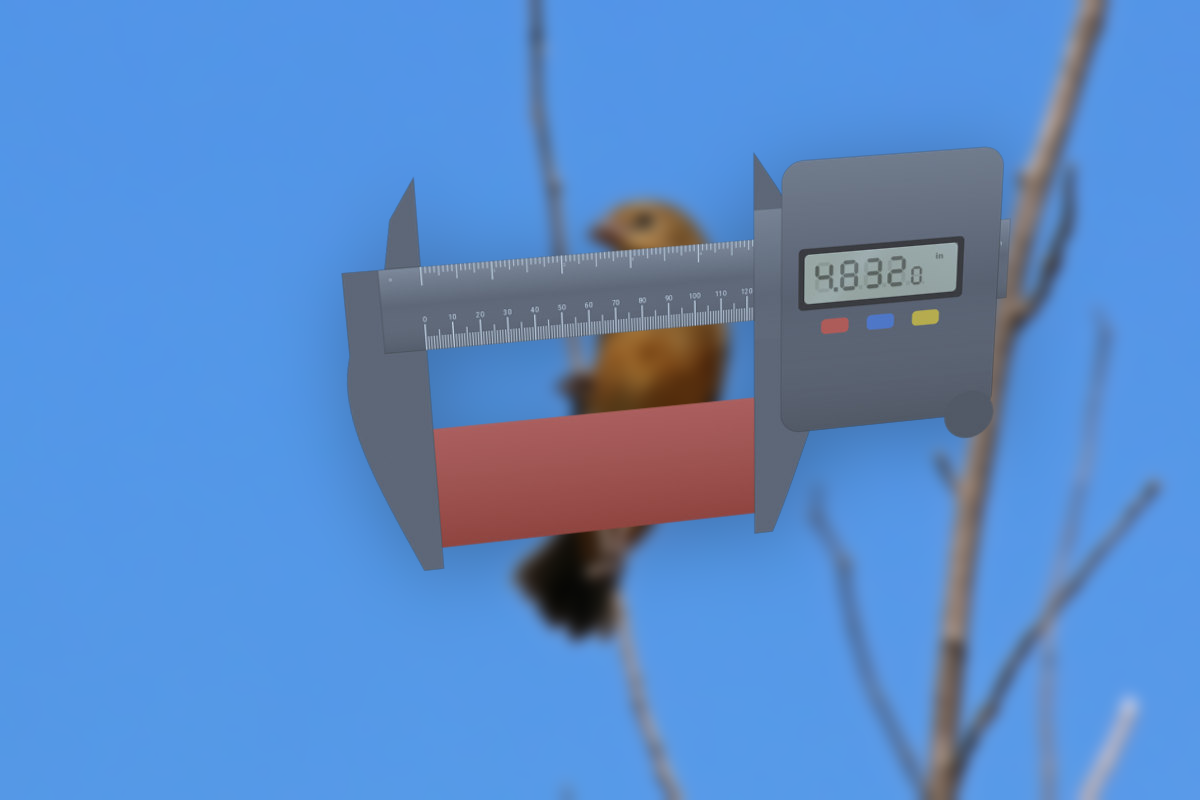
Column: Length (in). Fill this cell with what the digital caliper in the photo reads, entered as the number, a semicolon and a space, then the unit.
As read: 4.8320; in
